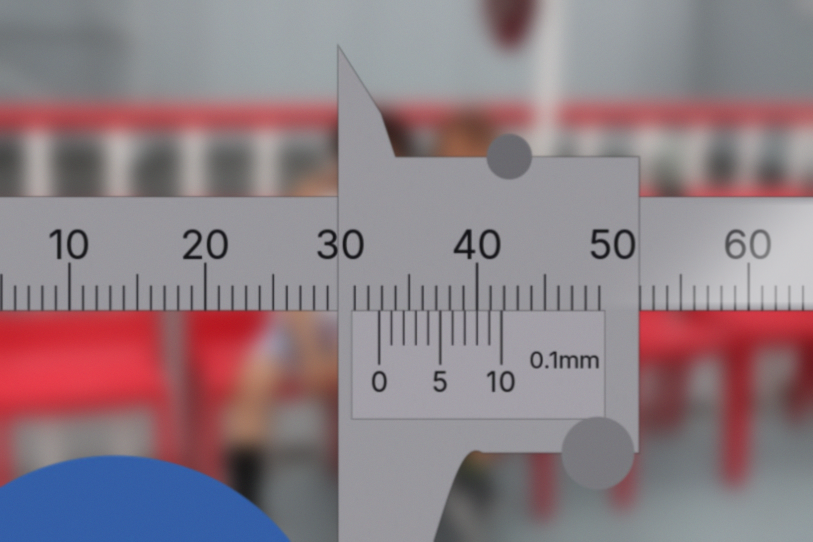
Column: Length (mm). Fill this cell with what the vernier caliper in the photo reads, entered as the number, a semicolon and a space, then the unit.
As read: 32.8; mm
